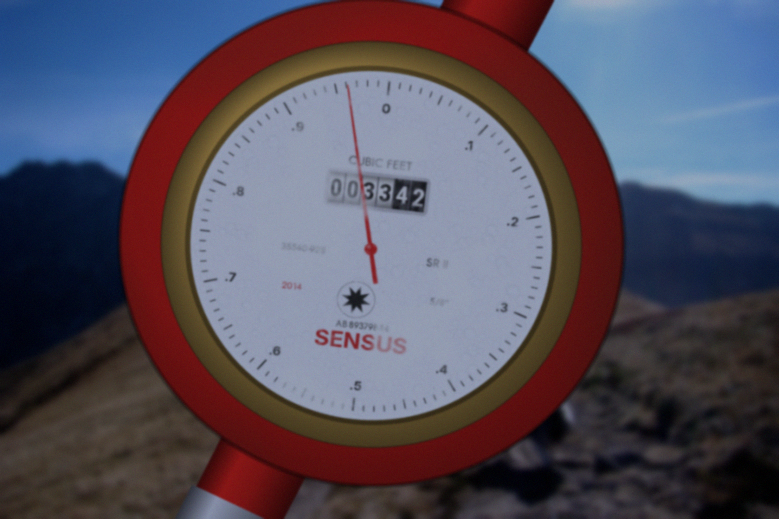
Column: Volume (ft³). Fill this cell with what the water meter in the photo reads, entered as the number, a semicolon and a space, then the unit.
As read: 3341.96; ft³
